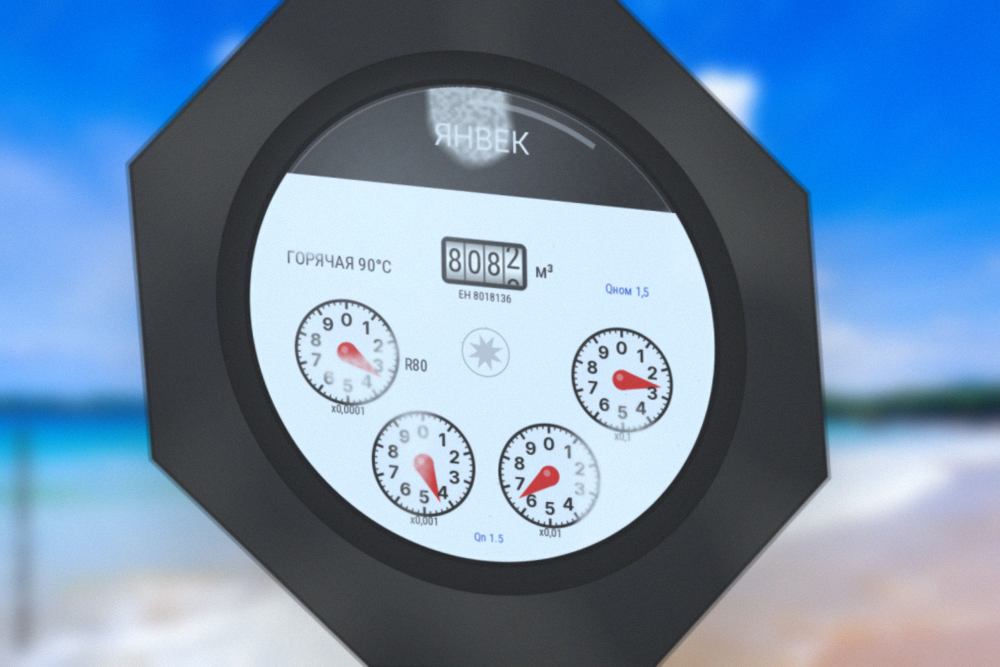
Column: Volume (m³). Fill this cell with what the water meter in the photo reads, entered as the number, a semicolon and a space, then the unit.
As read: 8082.2643; m³
